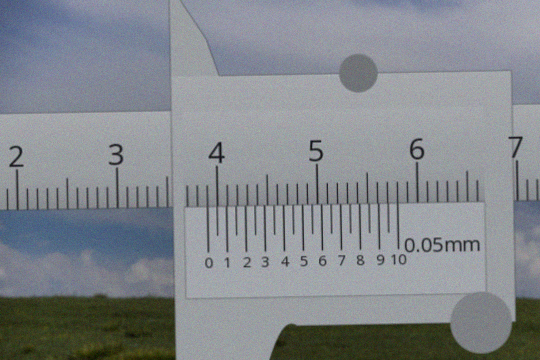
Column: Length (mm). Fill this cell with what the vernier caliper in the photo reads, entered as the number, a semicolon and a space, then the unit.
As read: 39.0; mm
